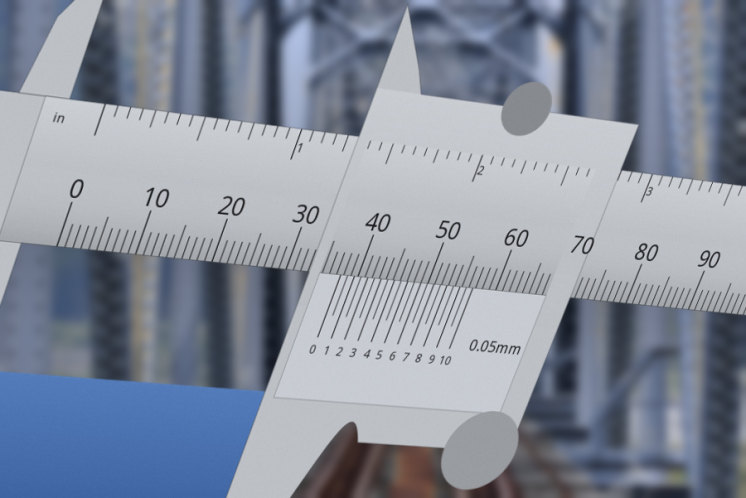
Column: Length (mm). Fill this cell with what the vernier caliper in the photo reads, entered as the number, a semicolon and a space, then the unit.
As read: 37.6; mm
